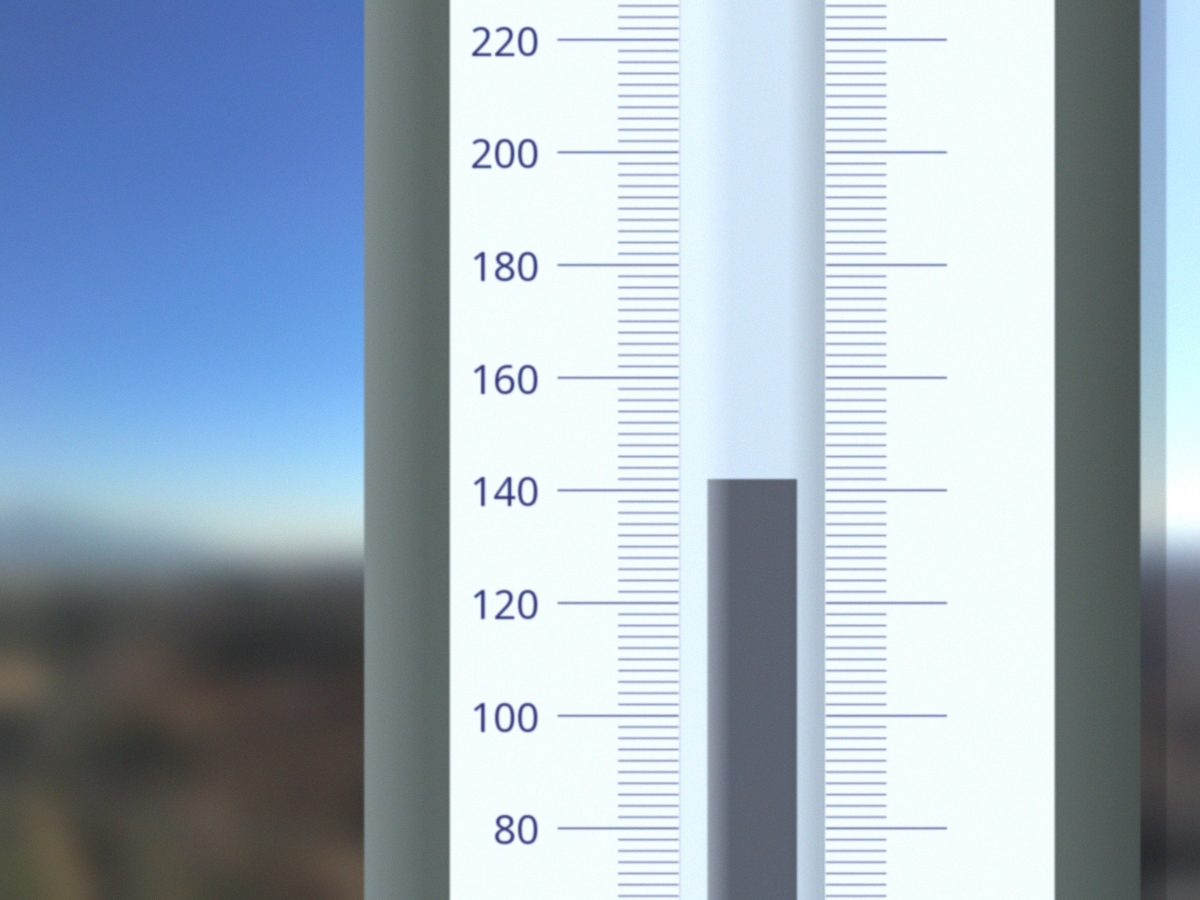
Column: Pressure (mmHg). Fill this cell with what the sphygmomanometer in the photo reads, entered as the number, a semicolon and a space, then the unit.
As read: 142; mmHg
